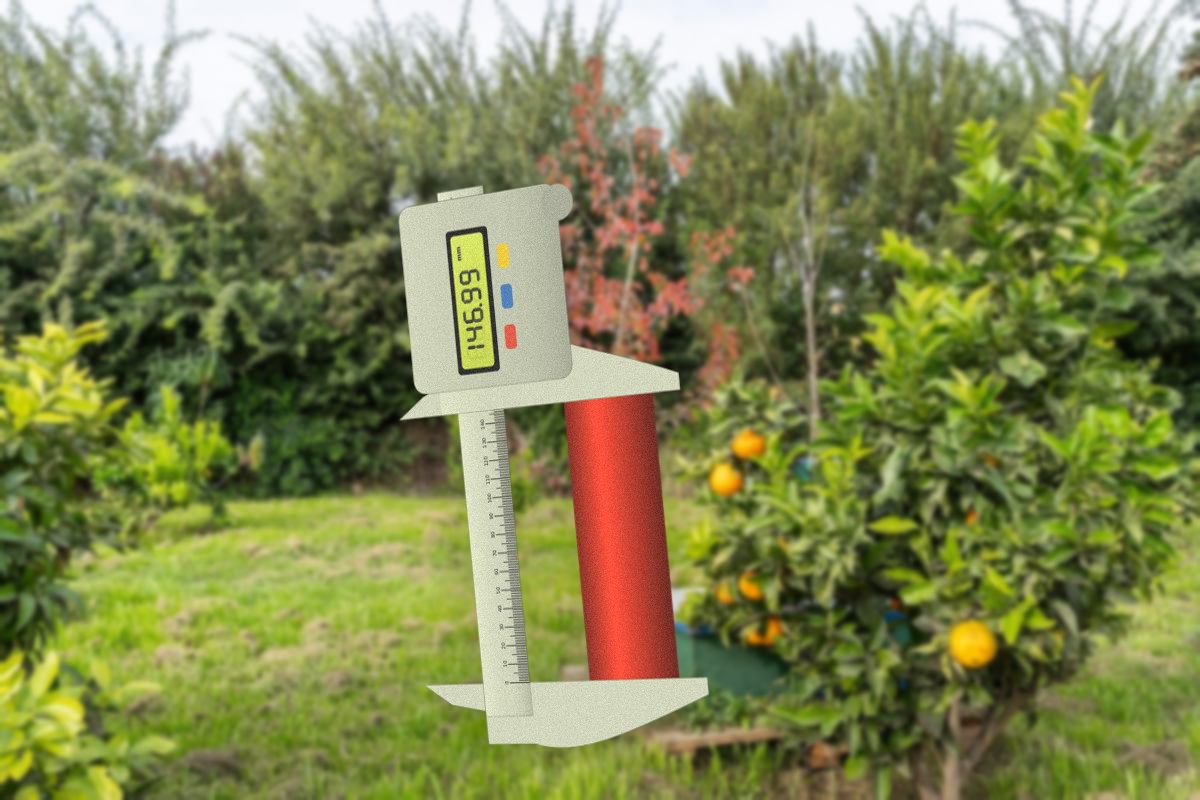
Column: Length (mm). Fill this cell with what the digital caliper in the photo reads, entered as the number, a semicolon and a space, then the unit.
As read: 146.99; mm
